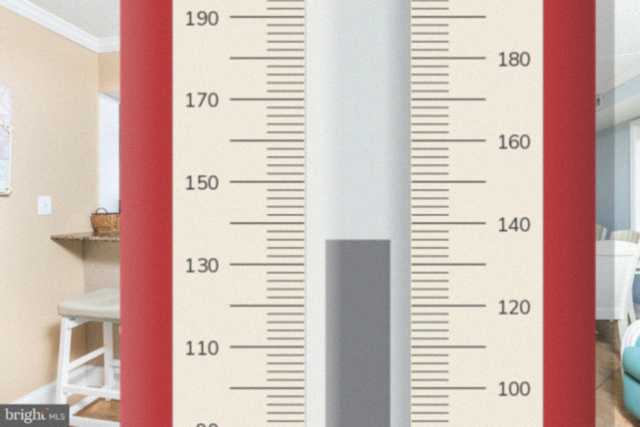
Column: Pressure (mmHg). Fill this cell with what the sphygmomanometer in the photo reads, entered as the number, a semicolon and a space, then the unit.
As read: 136; mmHg
